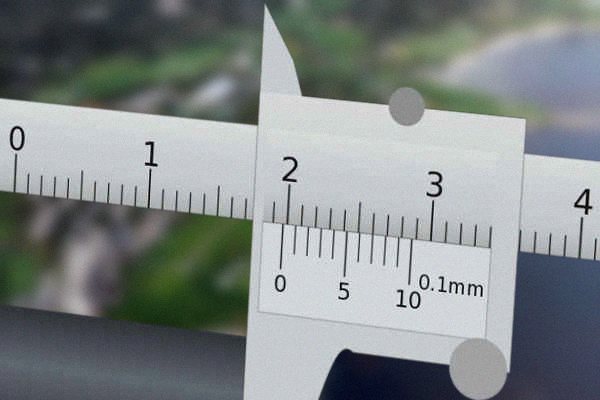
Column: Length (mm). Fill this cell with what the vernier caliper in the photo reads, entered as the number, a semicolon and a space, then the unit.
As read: 19.7; mm
